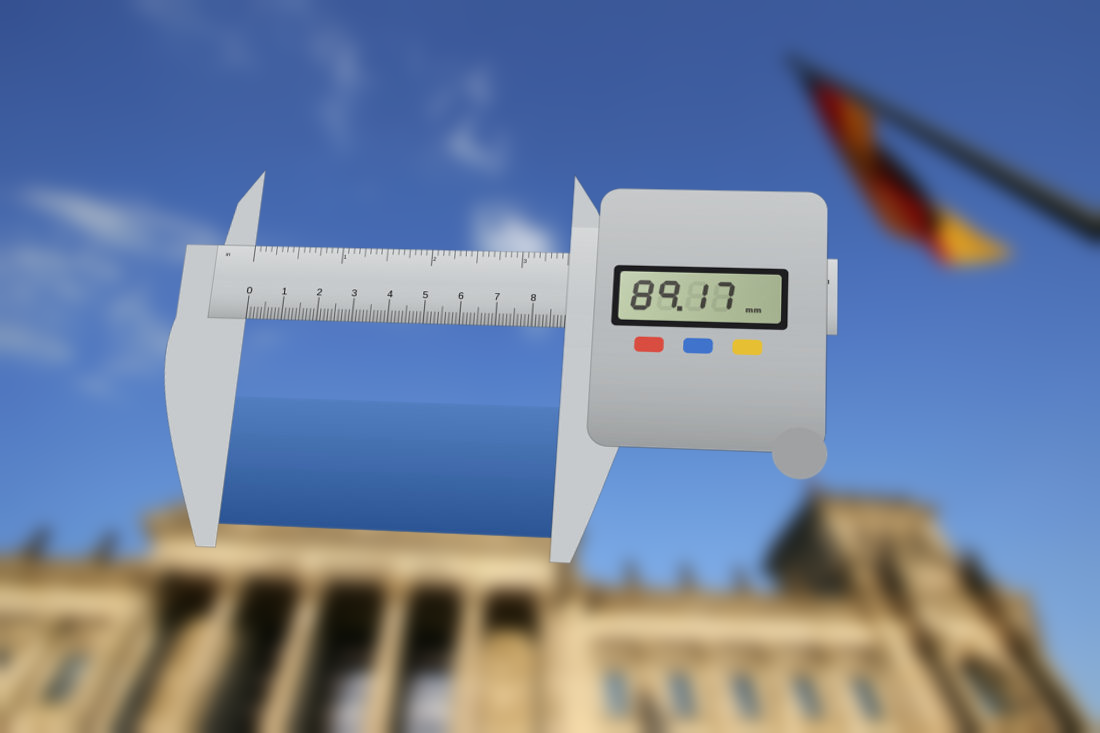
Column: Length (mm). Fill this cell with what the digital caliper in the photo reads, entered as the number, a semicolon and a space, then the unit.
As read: 89.17; mm
